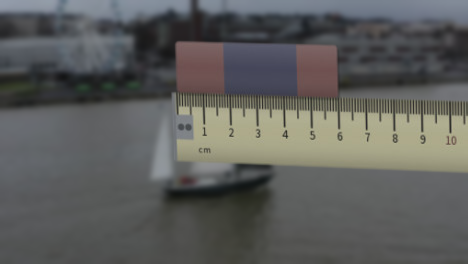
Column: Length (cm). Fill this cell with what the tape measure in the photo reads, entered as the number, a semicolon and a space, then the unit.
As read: 6; cm
